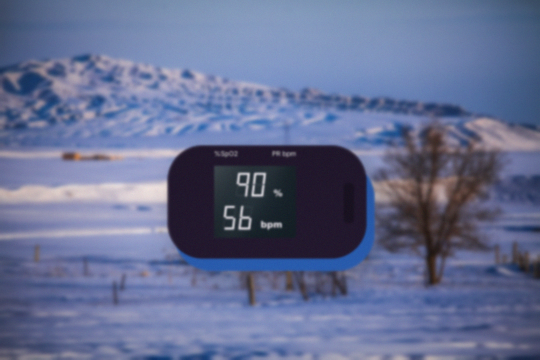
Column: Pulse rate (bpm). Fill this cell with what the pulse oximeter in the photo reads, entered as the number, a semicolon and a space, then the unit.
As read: 56; bpm
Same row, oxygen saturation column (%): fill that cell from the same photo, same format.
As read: 90; %
